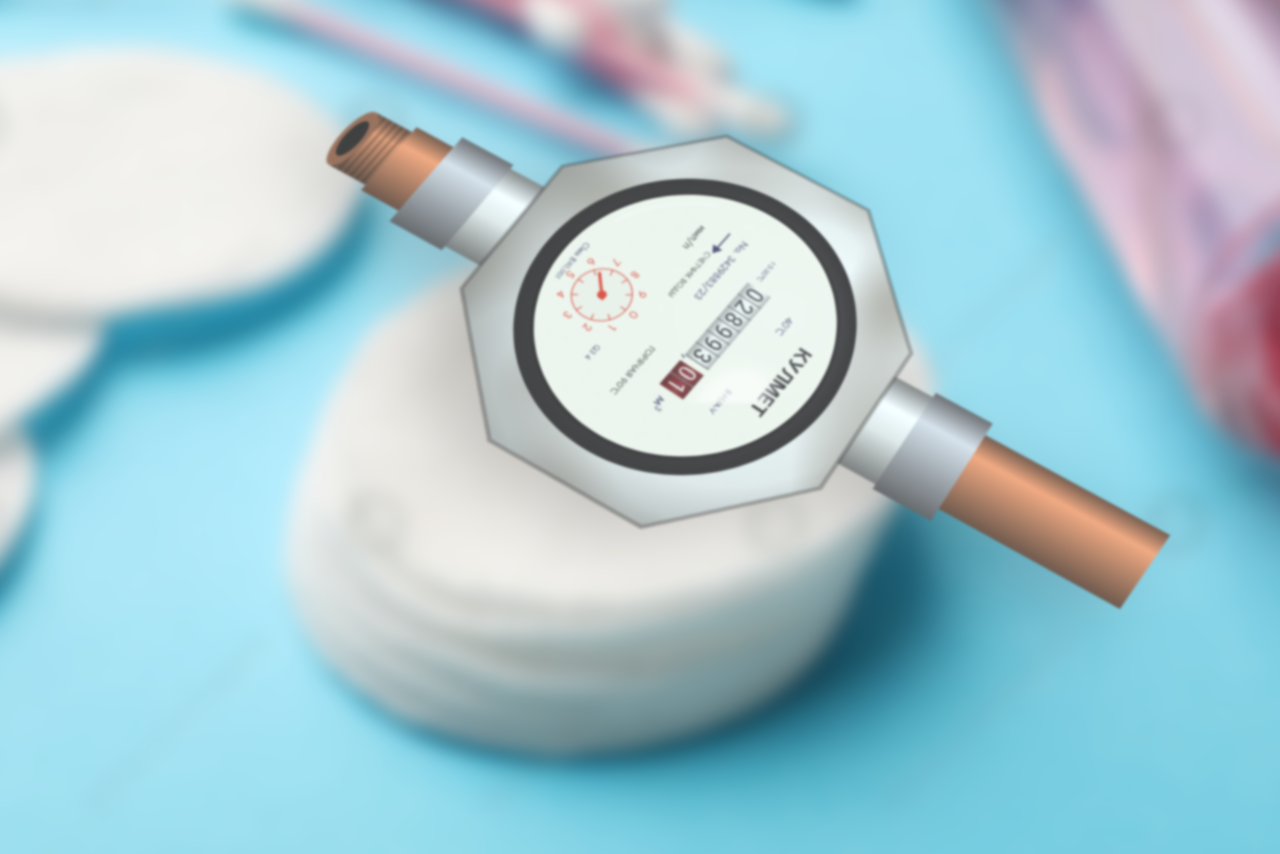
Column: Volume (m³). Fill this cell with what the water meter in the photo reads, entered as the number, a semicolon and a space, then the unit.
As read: 28993.016; m³
